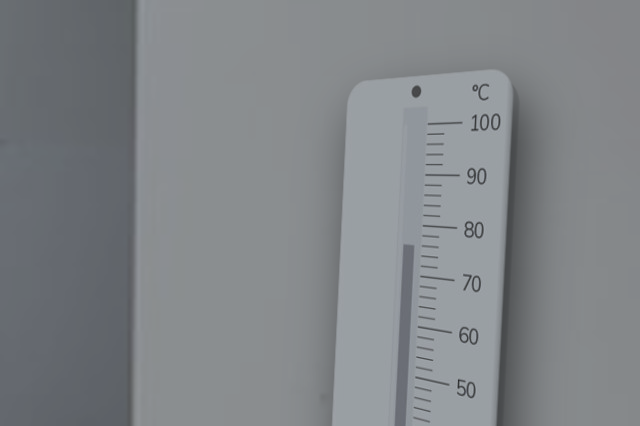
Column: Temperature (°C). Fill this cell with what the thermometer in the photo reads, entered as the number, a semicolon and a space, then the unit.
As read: 76; °C
